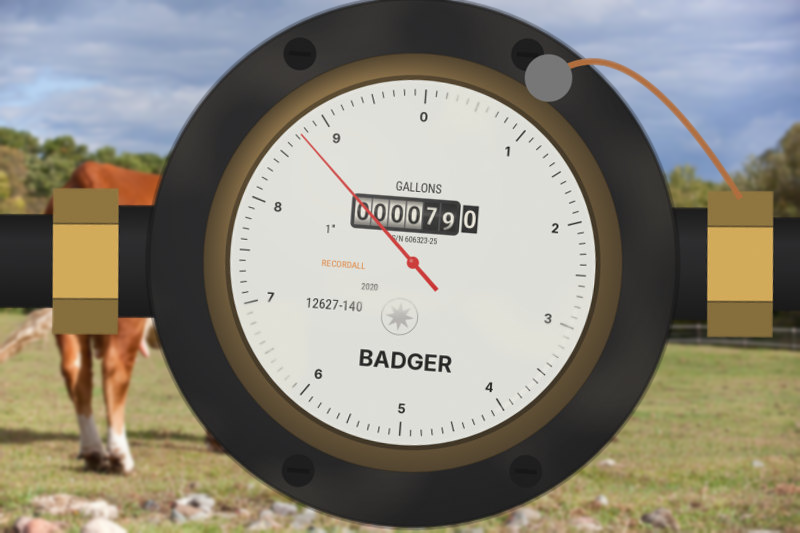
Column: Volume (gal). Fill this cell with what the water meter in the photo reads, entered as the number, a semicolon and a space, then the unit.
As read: 788.7; gal
